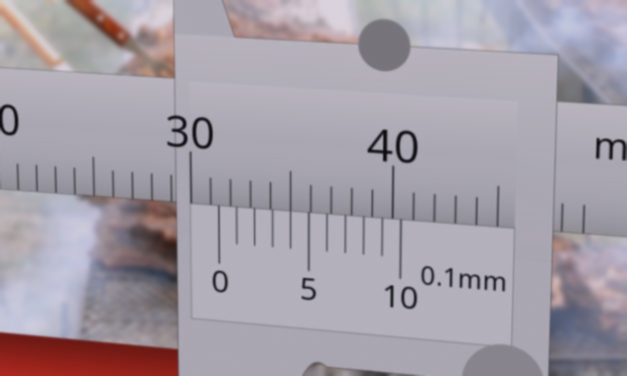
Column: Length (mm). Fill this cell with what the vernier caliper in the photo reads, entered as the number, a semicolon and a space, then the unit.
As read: 31.4; mm
